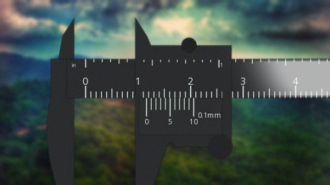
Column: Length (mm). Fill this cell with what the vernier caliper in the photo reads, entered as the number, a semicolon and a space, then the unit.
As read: 11.6; mm
